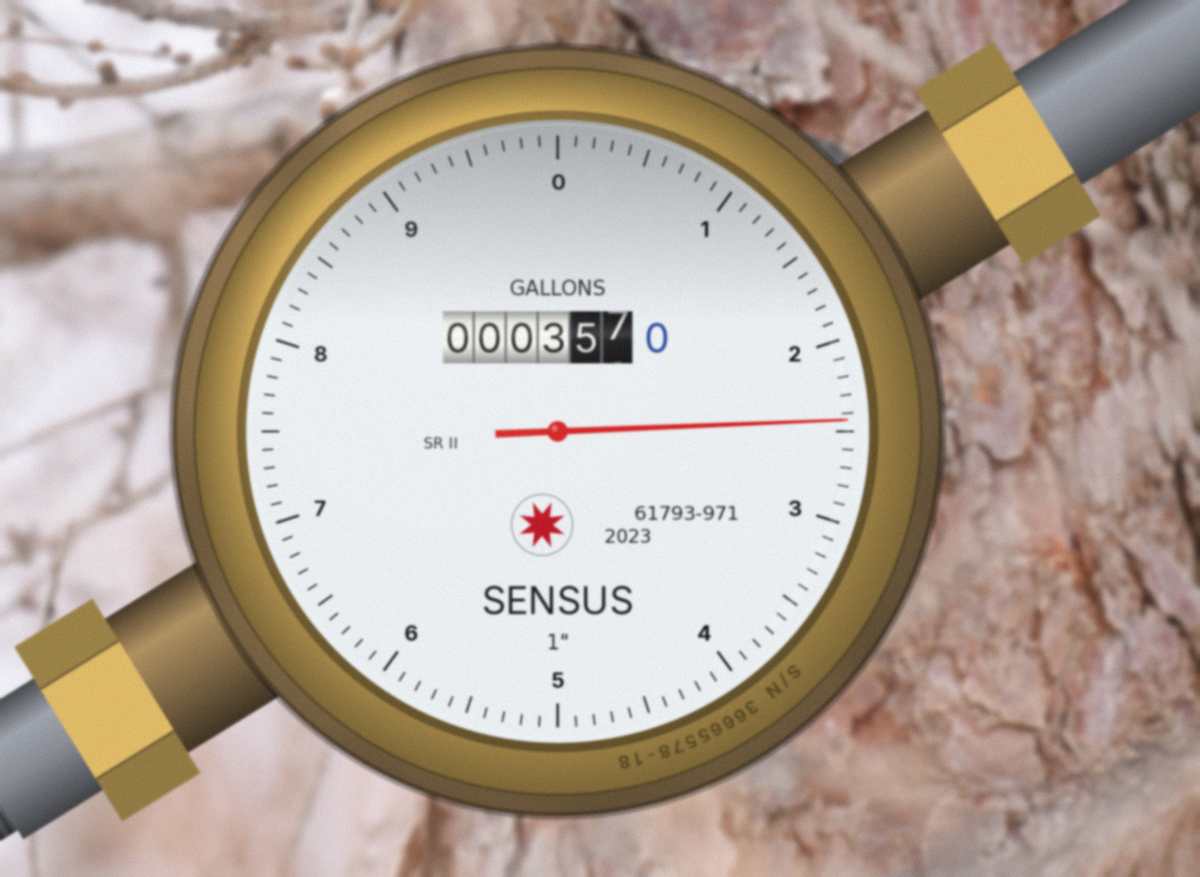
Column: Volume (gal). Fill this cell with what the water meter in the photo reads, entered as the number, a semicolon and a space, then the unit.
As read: 3572.4; gal
